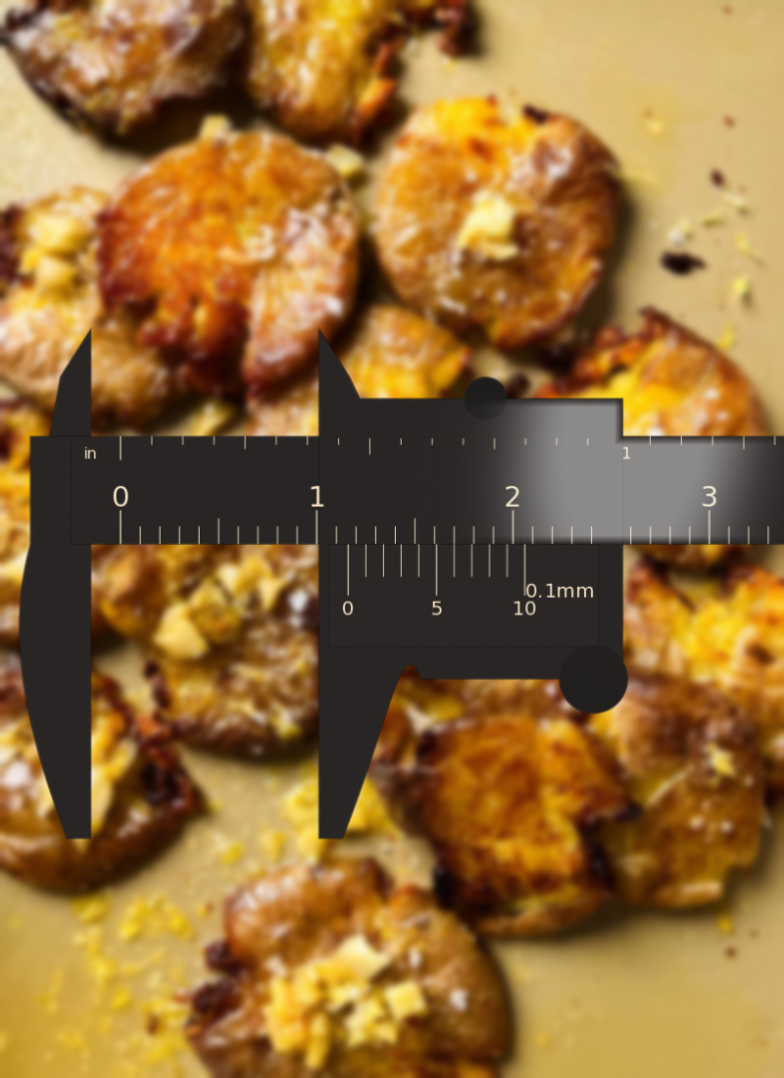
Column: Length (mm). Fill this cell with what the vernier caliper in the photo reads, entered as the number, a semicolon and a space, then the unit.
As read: 11.6; mm
